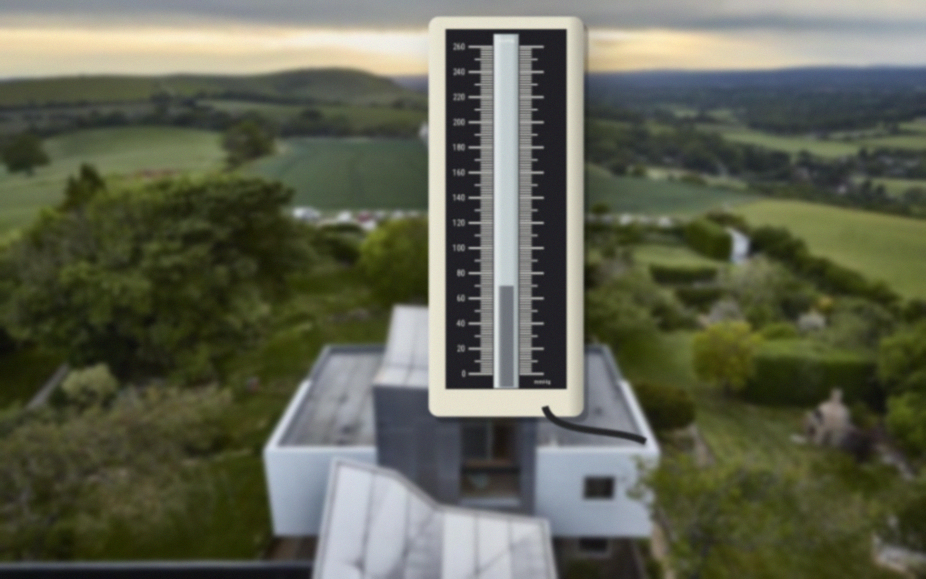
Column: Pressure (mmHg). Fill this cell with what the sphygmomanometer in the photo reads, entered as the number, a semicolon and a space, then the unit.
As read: 70; mmHg
